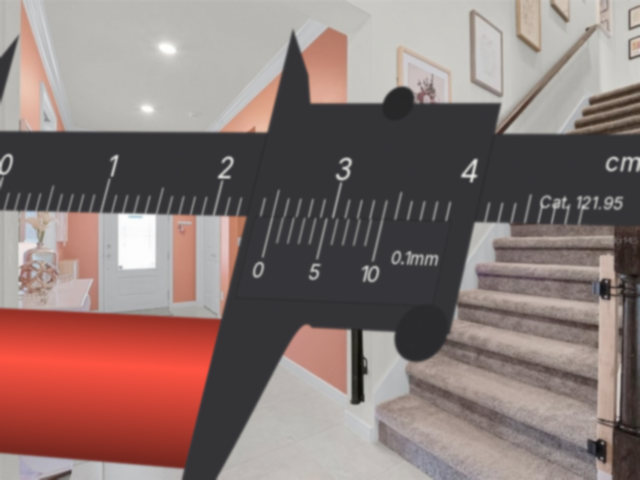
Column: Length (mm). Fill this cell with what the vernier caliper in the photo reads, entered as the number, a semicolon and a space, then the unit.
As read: 25.0; mm
